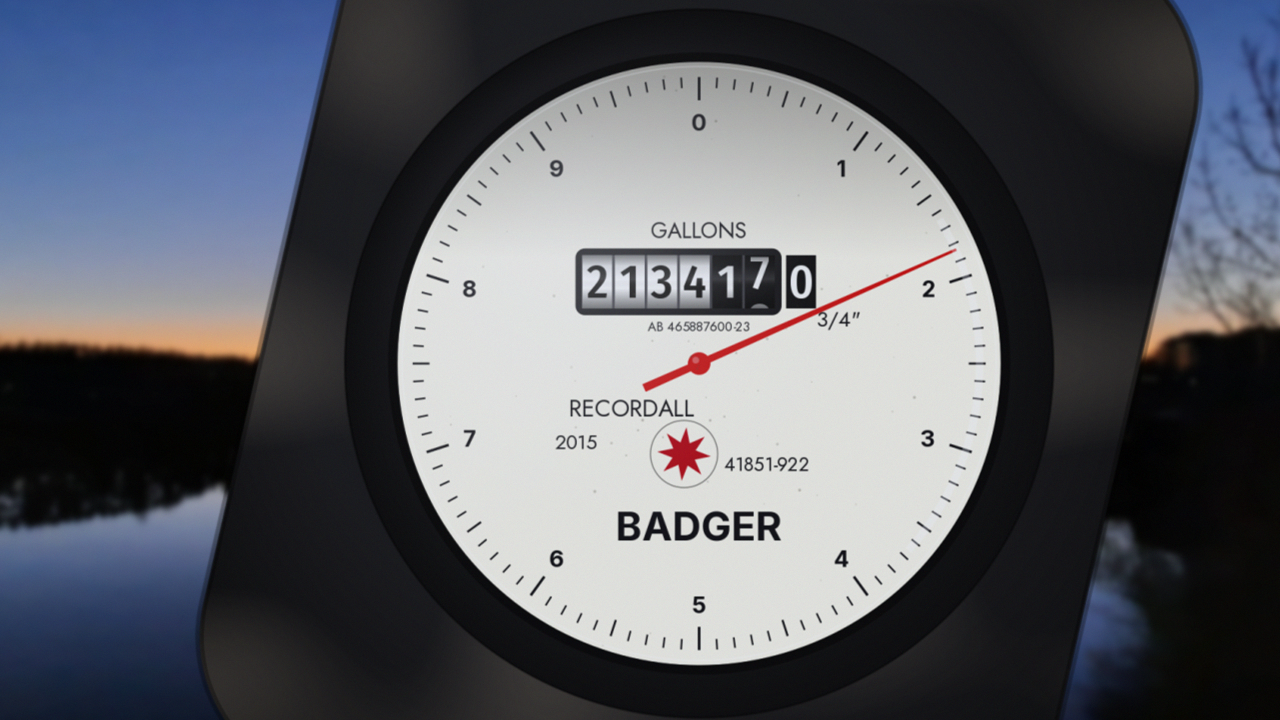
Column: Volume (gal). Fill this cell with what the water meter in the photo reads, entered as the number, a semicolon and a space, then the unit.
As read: 2134171.8; gal
